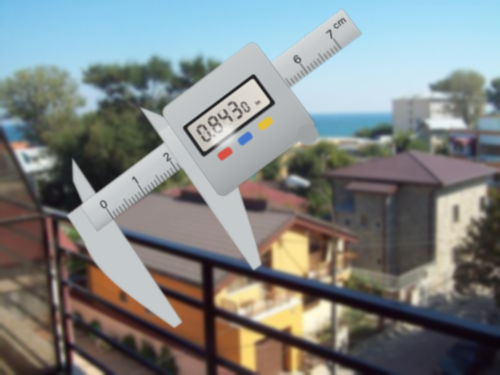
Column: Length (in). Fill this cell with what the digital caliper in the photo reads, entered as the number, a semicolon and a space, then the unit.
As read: 0.8430; in
